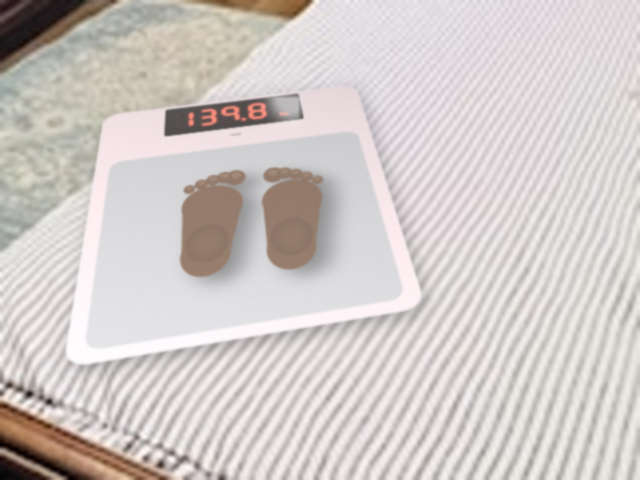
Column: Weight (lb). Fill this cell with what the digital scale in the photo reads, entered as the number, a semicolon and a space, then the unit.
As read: 139.8; lb
